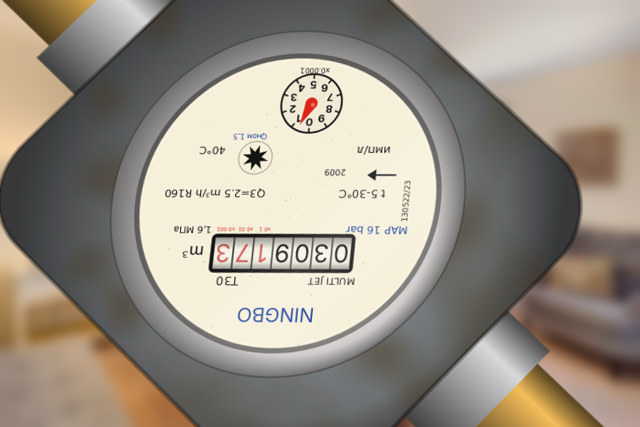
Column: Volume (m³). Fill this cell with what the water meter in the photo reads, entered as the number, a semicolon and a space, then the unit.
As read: 309.1730; m³
